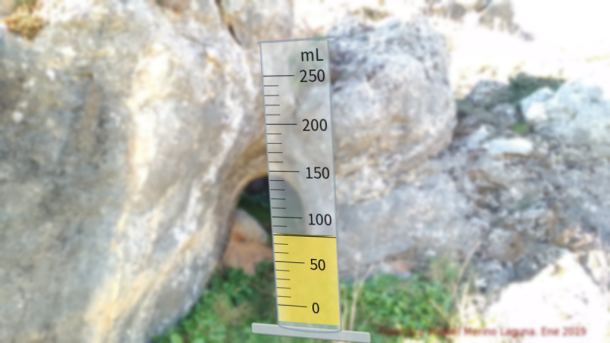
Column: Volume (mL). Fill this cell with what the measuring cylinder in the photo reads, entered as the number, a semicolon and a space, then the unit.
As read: 80; mL
